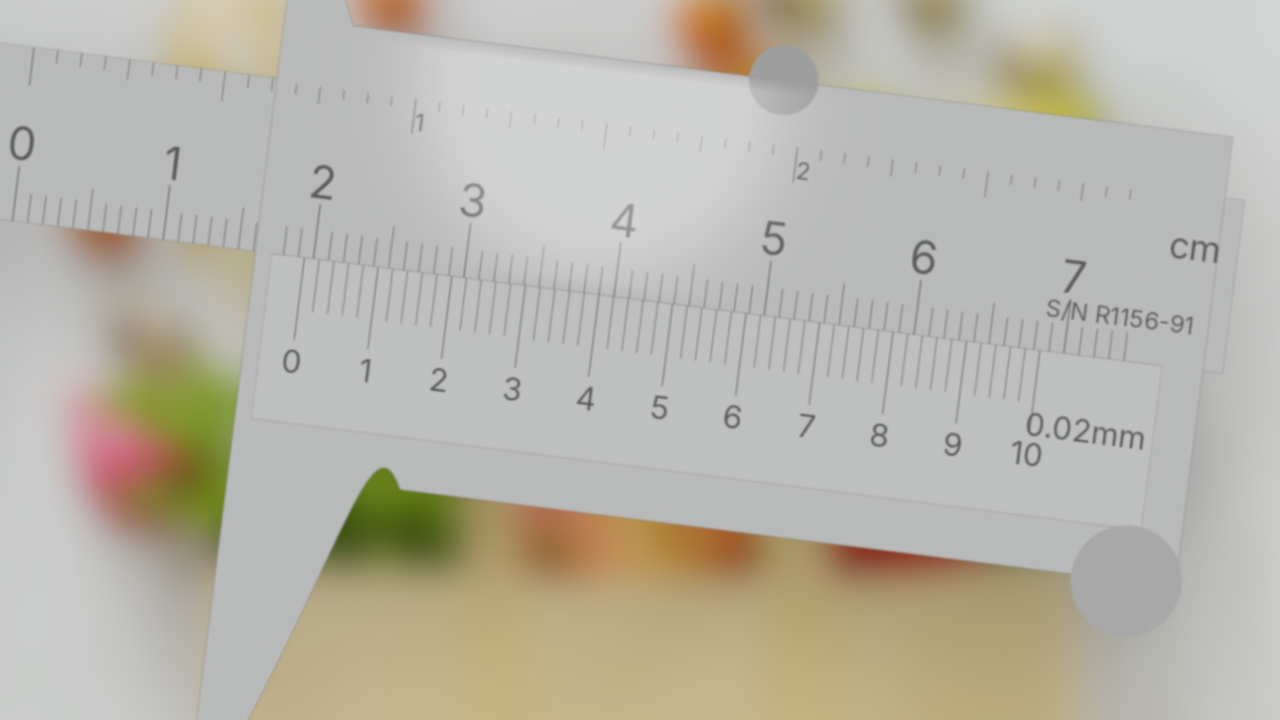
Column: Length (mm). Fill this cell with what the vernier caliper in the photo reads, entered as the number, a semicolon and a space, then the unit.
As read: 19.4; mm
